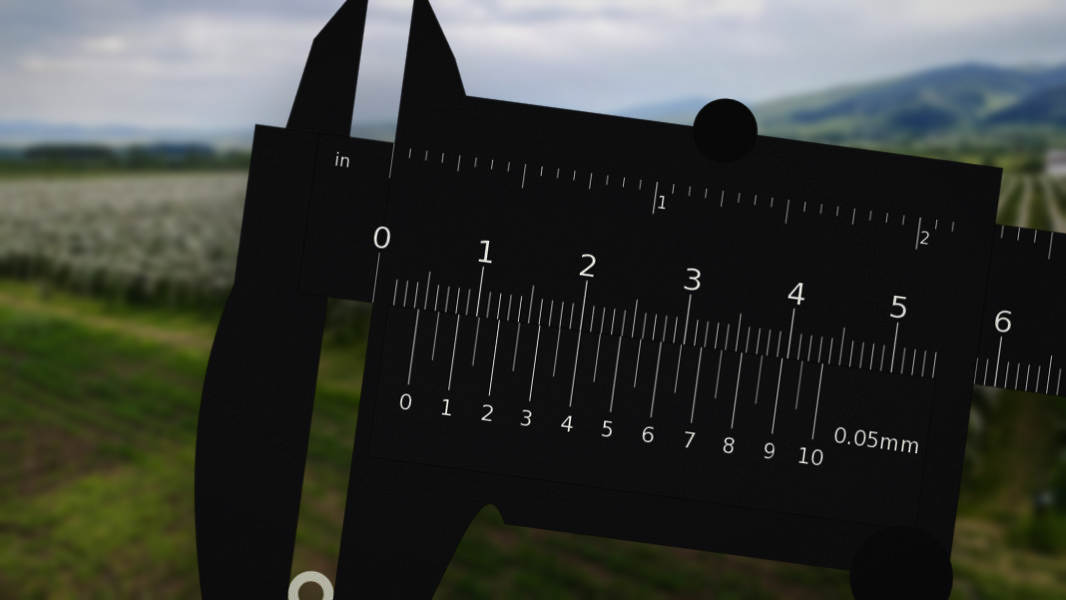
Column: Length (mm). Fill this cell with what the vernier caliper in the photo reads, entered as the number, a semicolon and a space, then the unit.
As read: 4.4; mm
